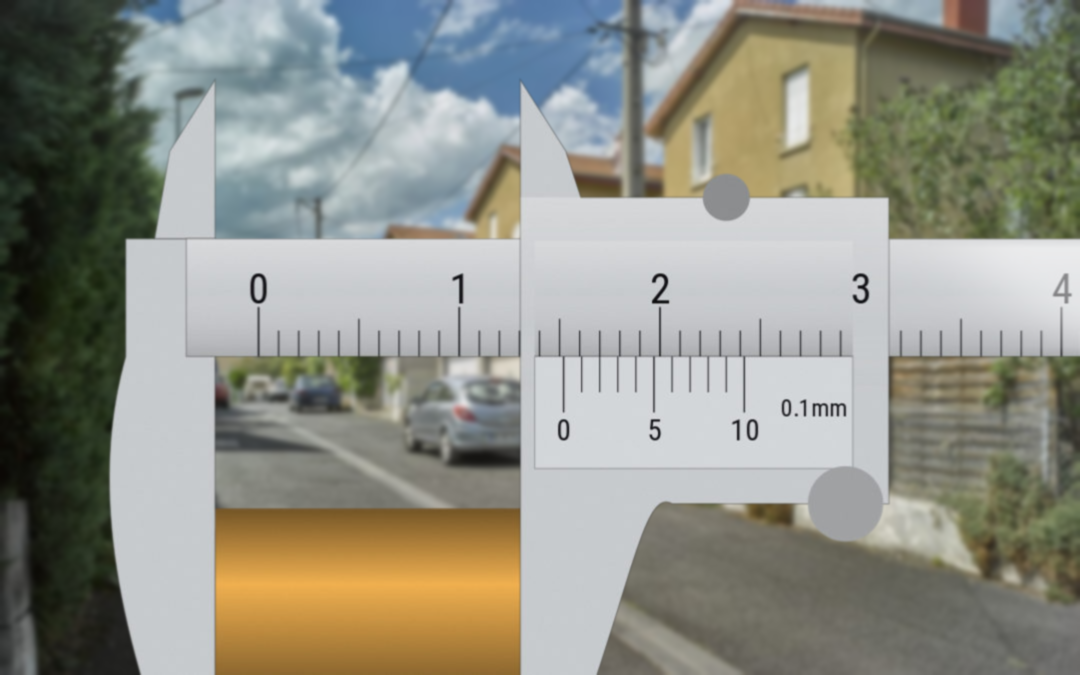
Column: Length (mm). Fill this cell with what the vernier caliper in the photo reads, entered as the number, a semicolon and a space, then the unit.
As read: 15.2; mm
